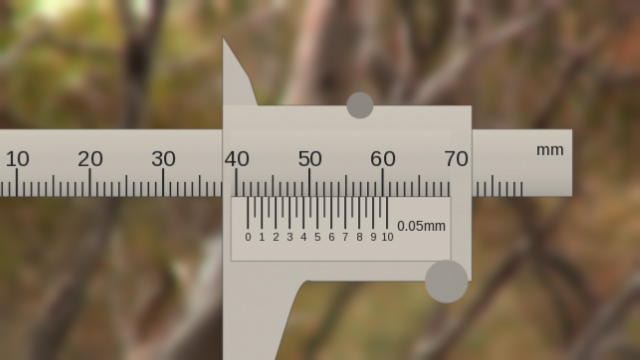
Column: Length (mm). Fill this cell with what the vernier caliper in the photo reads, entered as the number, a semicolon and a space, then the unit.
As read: 41.6; mm
